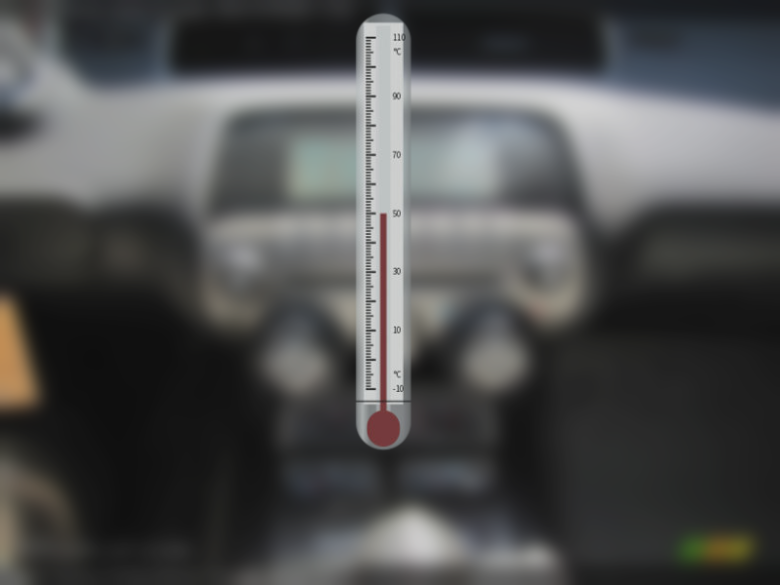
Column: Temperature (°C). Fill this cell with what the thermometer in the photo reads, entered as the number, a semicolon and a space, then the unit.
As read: 50; °C
